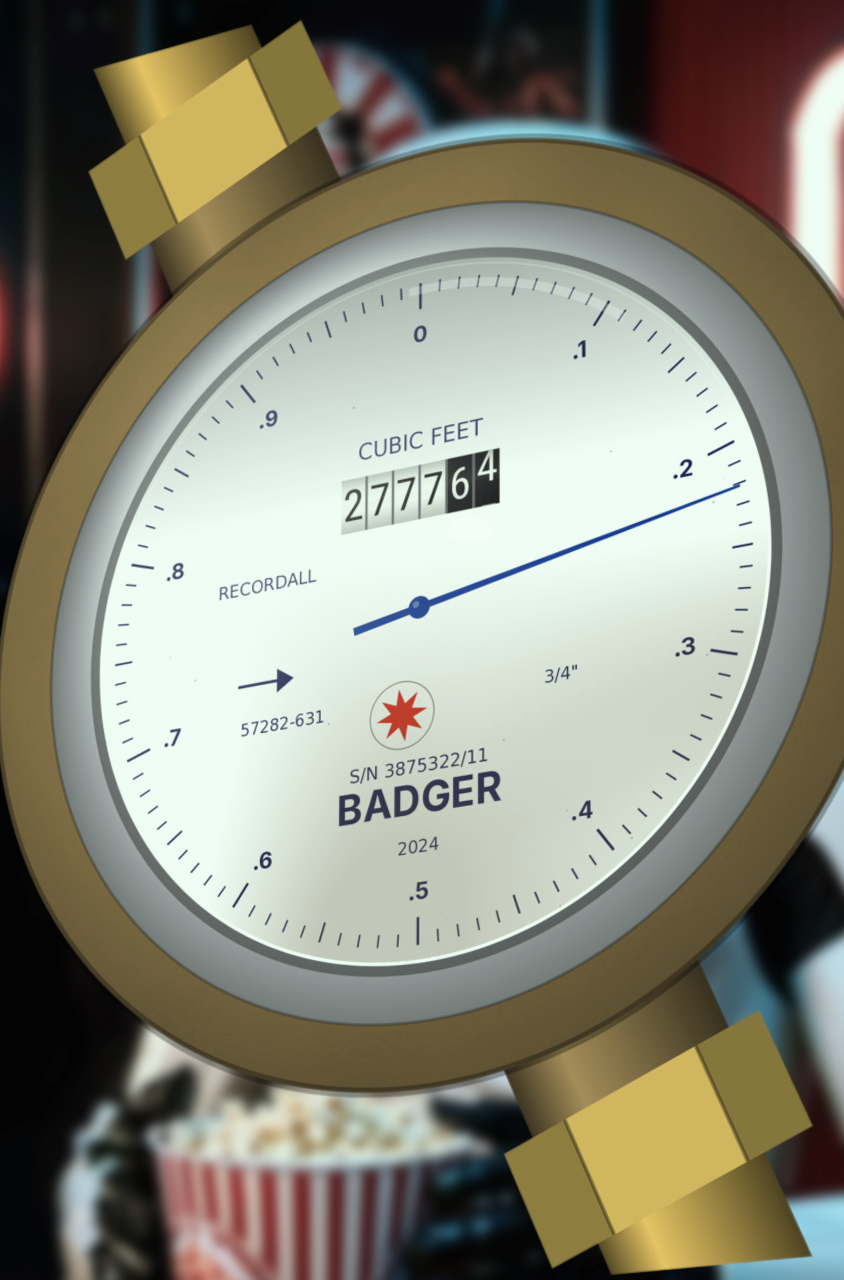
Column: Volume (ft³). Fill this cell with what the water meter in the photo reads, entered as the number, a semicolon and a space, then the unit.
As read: 277764.22; ft³
